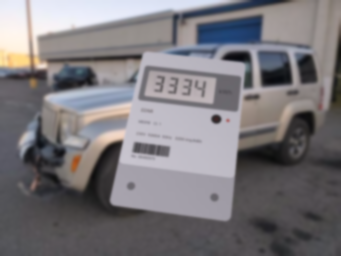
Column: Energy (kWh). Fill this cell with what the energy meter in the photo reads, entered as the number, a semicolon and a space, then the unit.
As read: 3334; kWh
